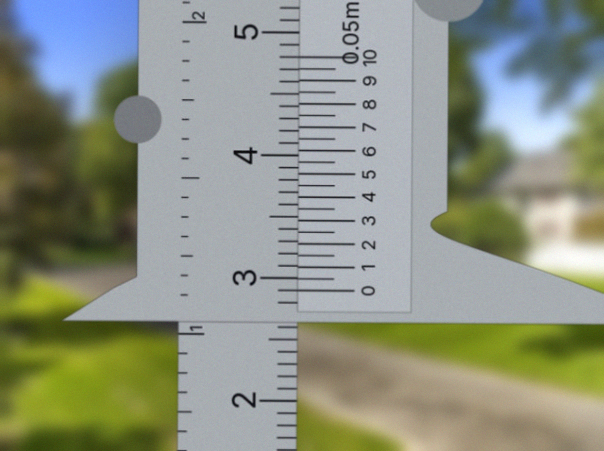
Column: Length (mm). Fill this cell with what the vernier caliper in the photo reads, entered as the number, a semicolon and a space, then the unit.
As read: 29.0; mm
